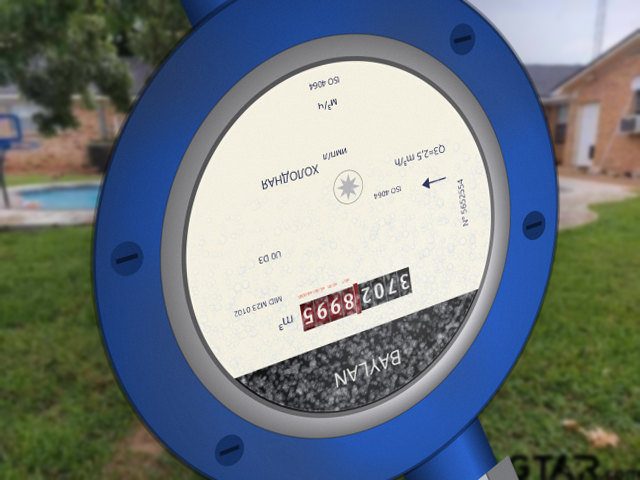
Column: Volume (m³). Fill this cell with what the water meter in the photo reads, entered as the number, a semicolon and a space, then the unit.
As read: 3702.8995; m³
